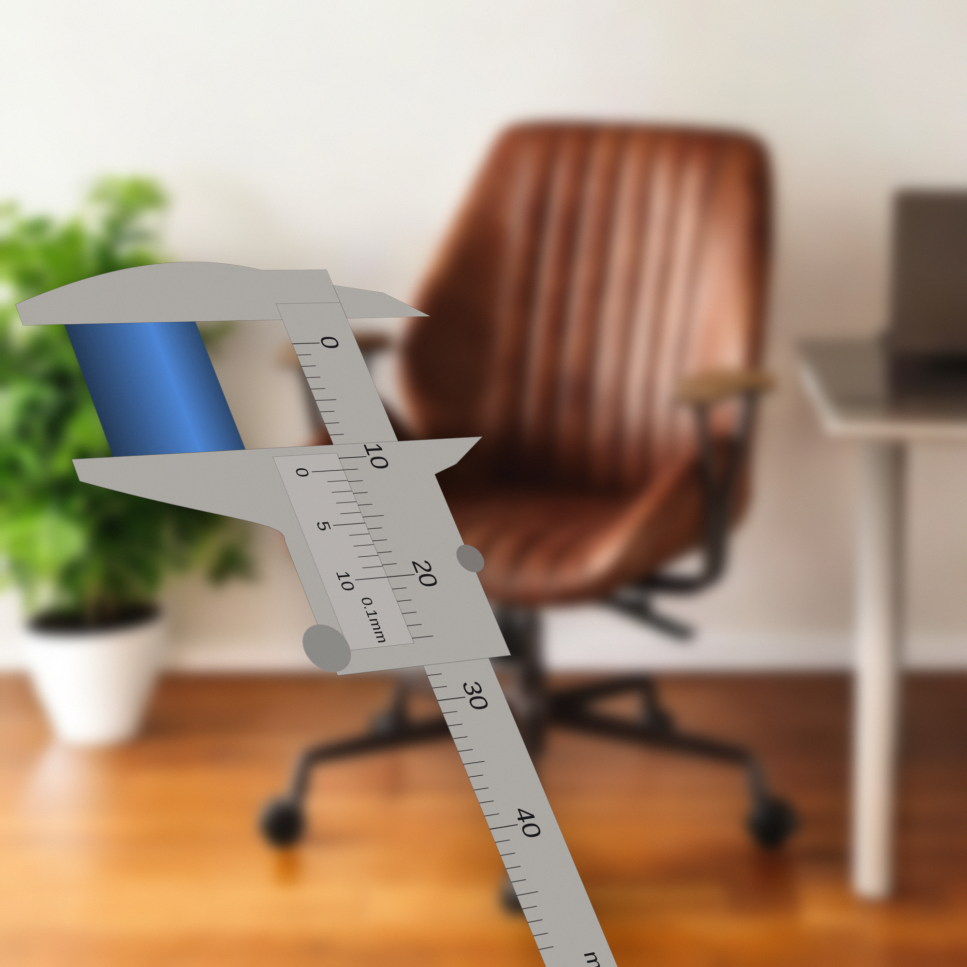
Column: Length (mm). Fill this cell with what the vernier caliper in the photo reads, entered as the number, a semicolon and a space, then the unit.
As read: 11.0; mm
